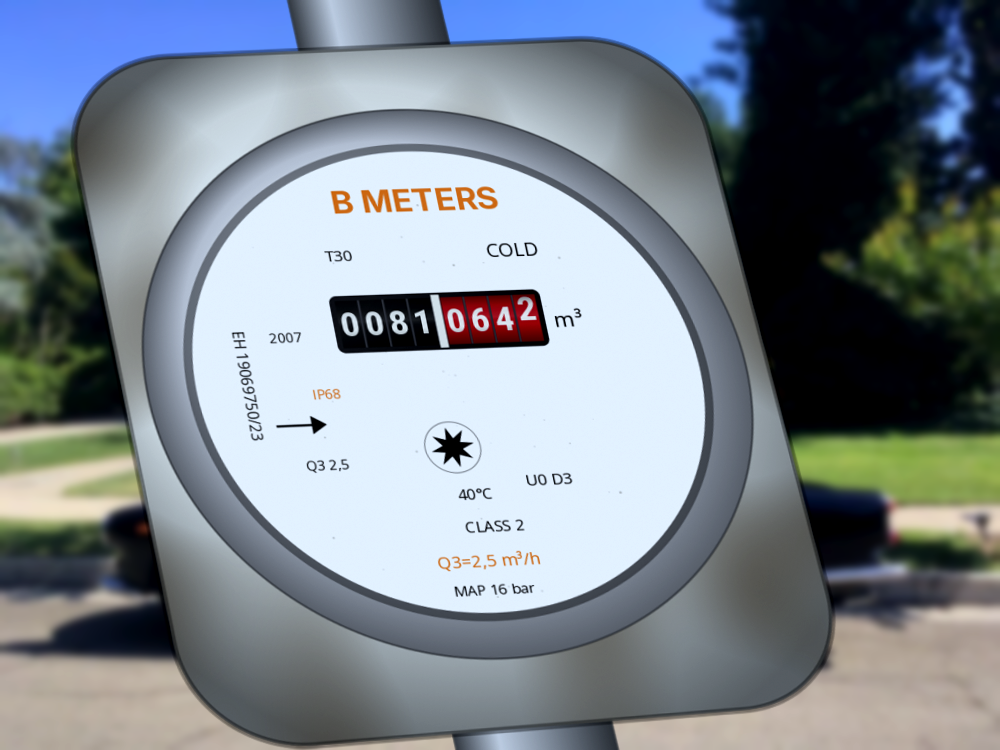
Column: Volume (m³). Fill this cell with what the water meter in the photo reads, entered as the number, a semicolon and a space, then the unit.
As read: 81.0642; m³
